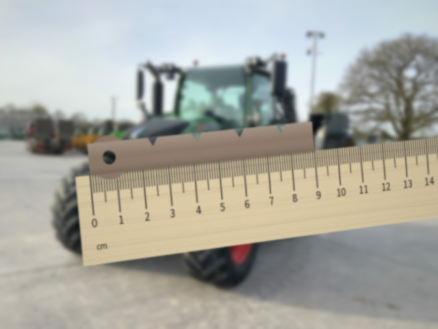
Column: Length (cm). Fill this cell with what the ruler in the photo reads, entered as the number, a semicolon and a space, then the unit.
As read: 9; cm
